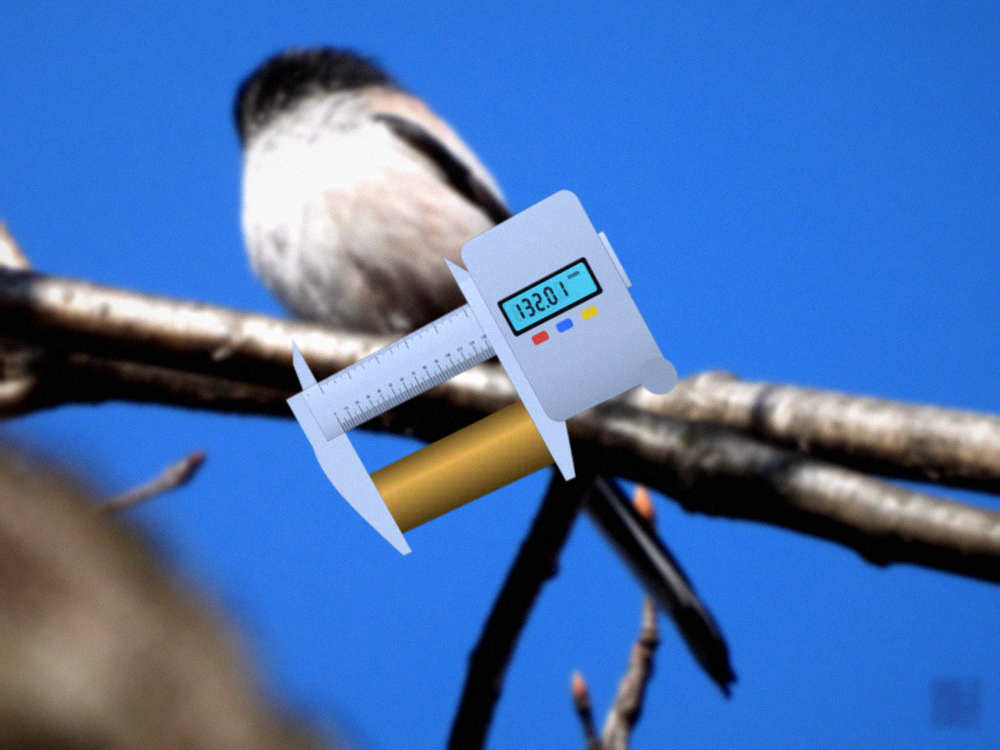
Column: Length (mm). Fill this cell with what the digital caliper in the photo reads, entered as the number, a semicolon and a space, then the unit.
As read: 132.01; mm
